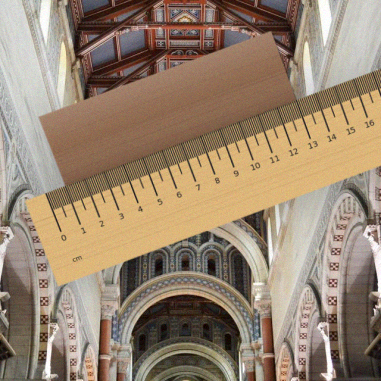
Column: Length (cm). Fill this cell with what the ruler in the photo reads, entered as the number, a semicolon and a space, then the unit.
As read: 12; cm
